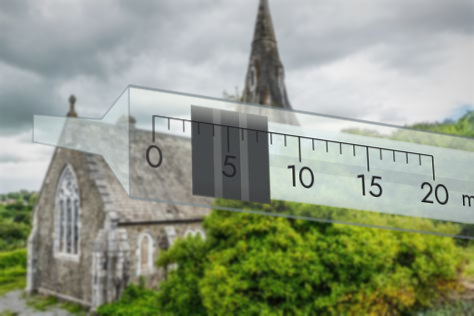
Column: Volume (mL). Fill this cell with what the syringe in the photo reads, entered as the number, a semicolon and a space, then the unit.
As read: 2.5; mL
